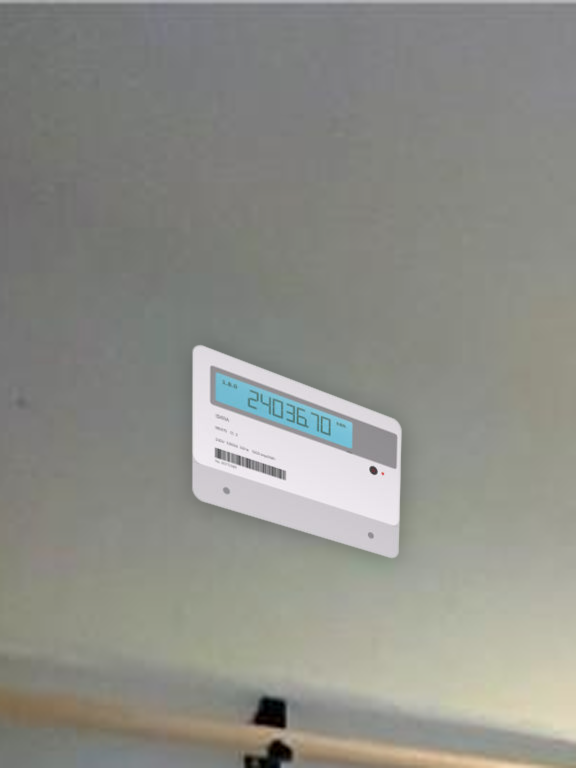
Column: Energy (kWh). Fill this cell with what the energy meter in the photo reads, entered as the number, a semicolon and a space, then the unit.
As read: 24036.70; kWh
